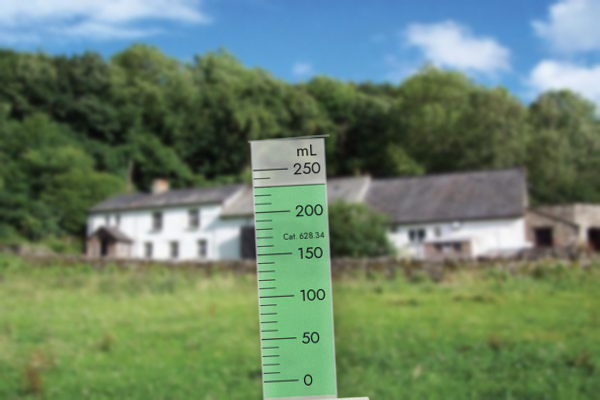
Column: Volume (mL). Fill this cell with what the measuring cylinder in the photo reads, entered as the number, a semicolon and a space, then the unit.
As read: 230; mL
